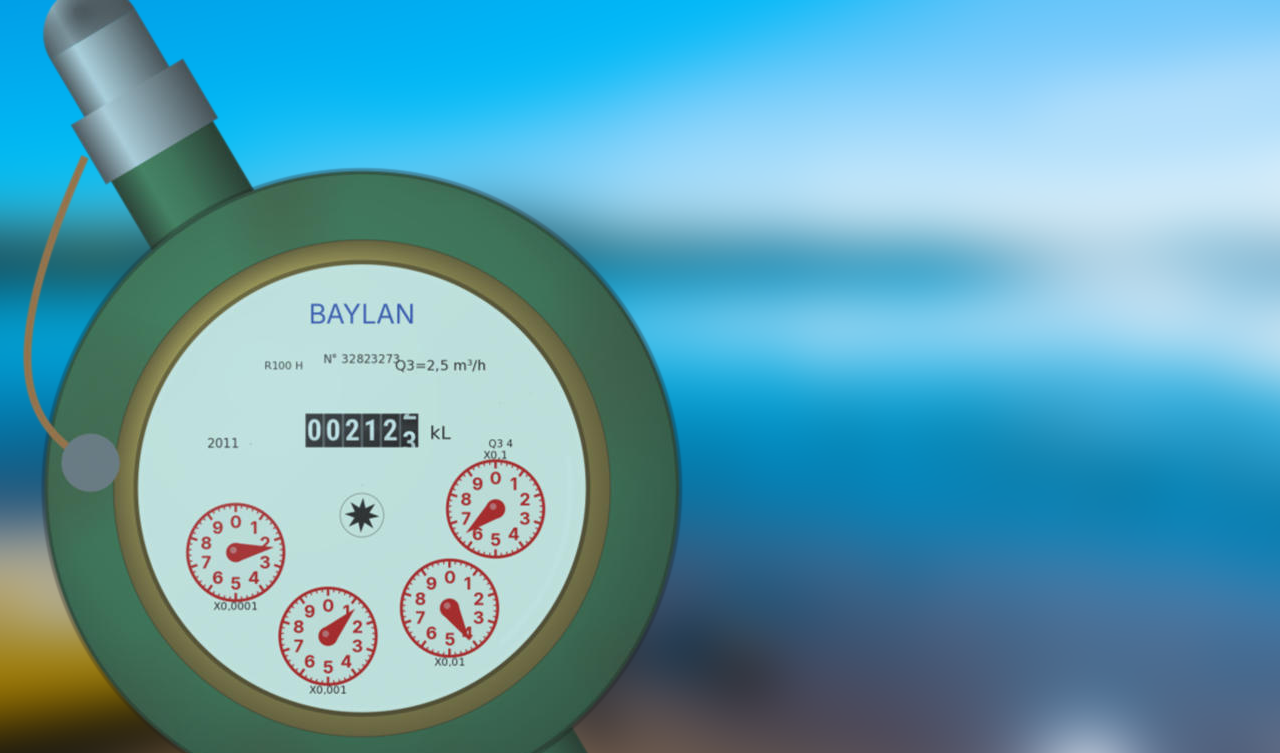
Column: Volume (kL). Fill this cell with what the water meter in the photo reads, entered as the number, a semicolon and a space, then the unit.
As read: 2122.6412; kL
